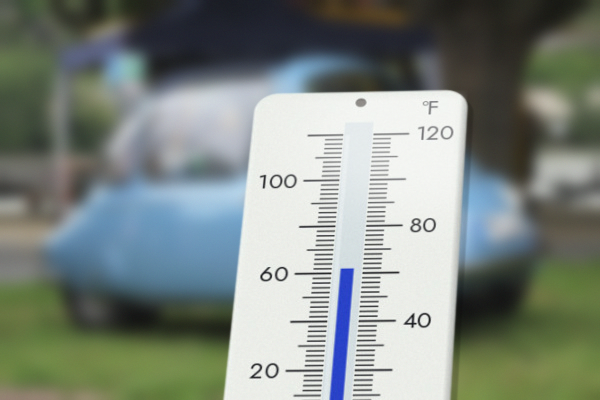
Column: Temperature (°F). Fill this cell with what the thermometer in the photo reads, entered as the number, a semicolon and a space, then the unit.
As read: 62; °F
